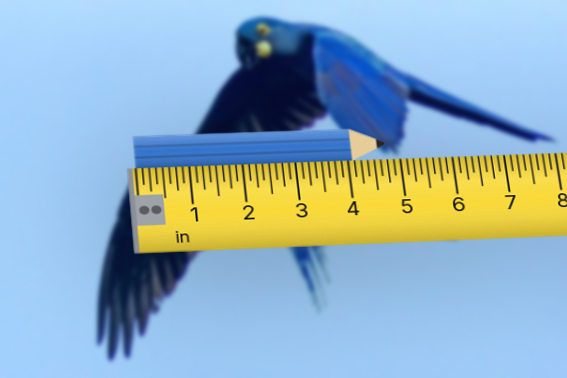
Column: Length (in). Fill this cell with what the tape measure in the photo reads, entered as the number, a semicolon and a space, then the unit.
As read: 4.75; in
